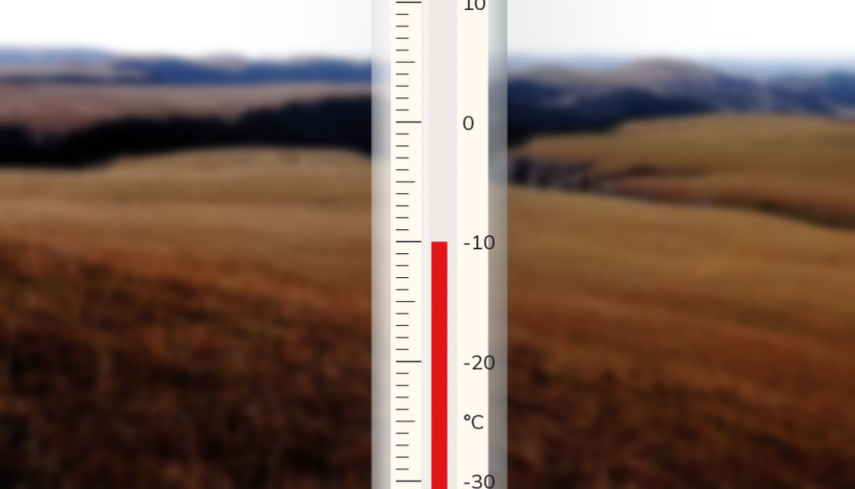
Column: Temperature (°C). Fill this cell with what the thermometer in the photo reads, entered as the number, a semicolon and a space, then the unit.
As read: -10; °C
